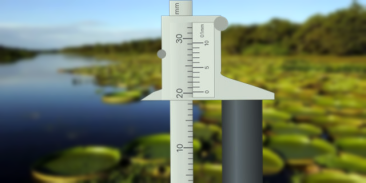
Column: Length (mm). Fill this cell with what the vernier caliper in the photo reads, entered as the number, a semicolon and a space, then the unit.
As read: 20.2; mm
